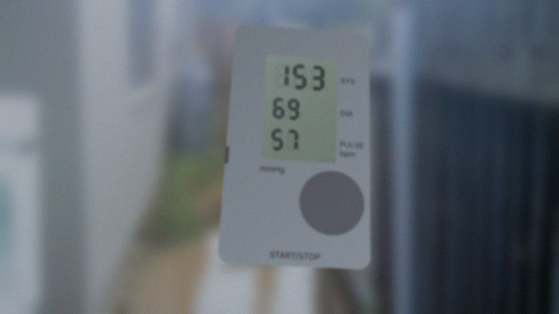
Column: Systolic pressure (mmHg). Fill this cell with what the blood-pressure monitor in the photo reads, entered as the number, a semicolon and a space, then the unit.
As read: 153; mmHg
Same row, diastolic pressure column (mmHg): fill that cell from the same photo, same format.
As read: 69; mmHg
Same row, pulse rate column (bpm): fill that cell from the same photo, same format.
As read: 57; bpm
